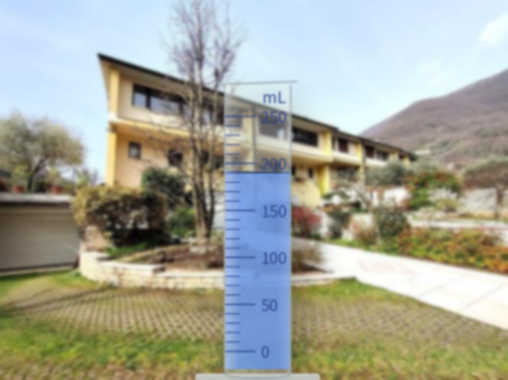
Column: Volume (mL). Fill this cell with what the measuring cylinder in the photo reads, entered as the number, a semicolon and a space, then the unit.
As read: 190; mL
